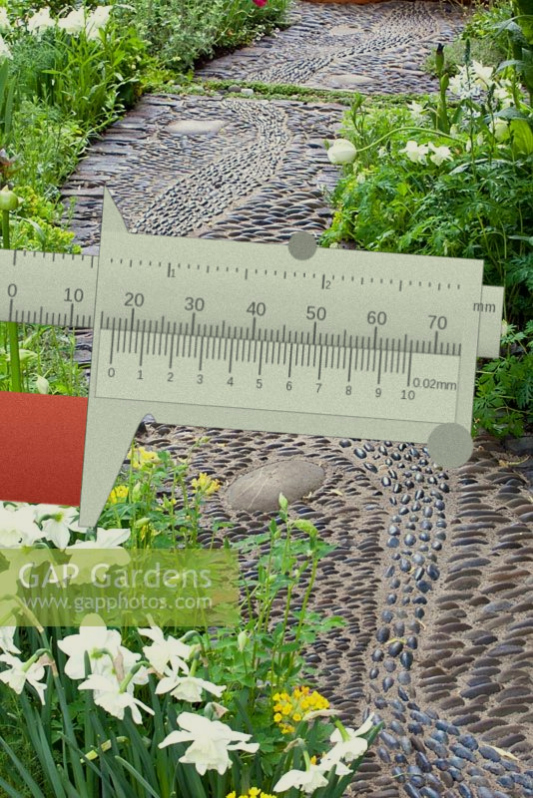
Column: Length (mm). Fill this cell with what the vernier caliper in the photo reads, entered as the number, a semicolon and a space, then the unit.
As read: 17.0; mm
